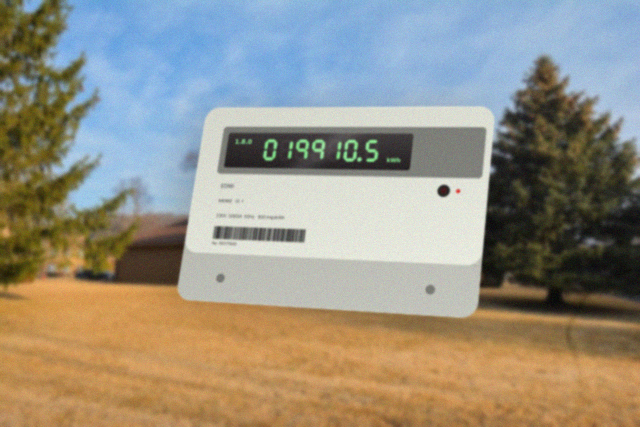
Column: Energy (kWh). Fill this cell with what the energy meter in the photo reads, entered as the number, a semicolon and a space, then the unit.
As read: 19910.5; kWh
